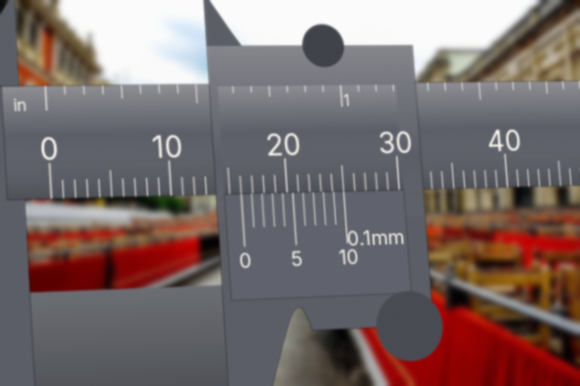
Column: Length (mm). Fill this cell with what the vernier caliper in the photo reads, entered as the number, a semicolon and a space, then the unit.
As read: 16.0; mm
